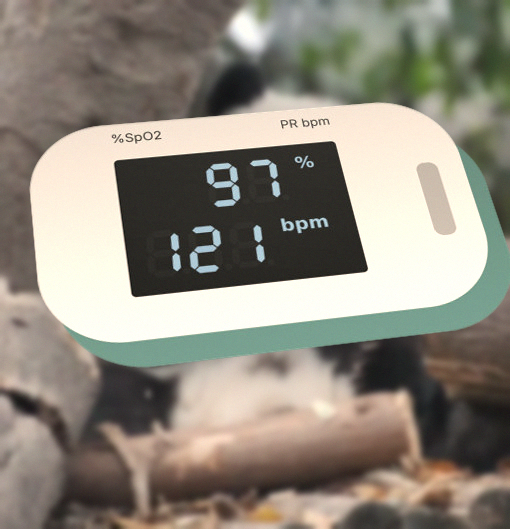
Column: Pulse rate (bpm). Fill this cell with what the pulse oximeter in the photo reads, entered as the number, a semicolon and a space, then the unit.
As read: 121; bpm
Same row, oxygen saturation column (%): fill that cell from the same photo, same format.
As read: 97; %
